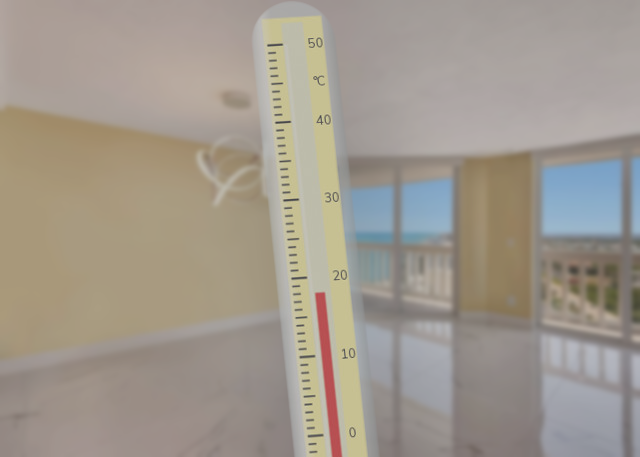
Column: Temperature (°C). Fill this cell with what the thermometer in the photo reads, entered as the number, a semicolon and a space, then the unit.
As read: 18; °C
